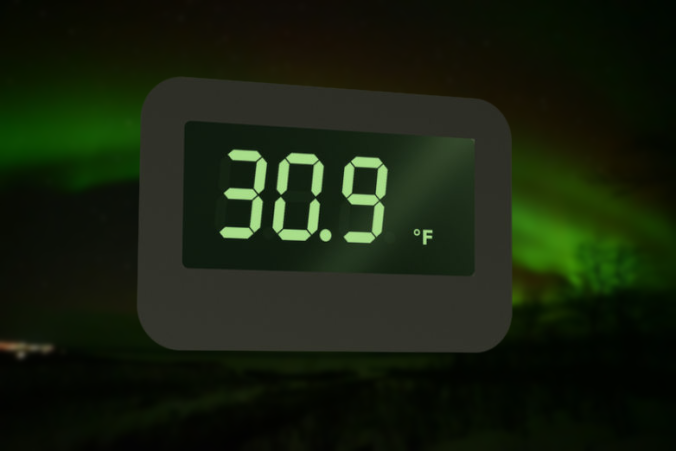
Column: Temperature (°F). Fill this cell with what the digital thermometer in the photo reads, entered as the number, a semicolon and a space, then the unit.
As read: 30.9; °F
